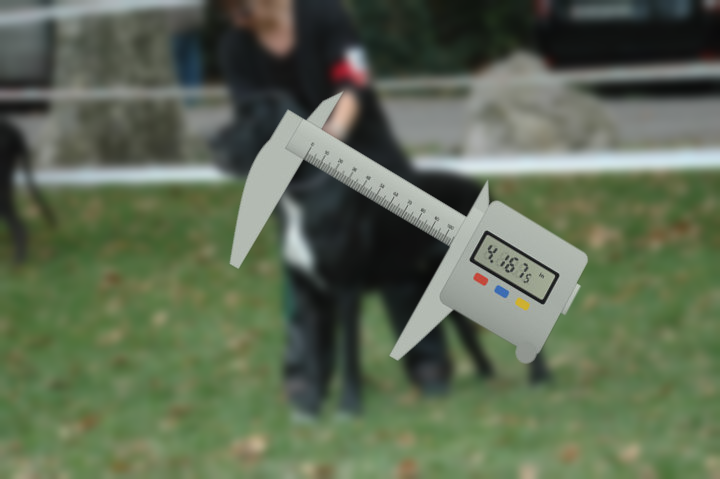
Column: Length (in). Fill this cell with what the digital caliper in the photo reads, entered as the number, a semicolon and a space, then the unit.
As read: 4.1675; in
